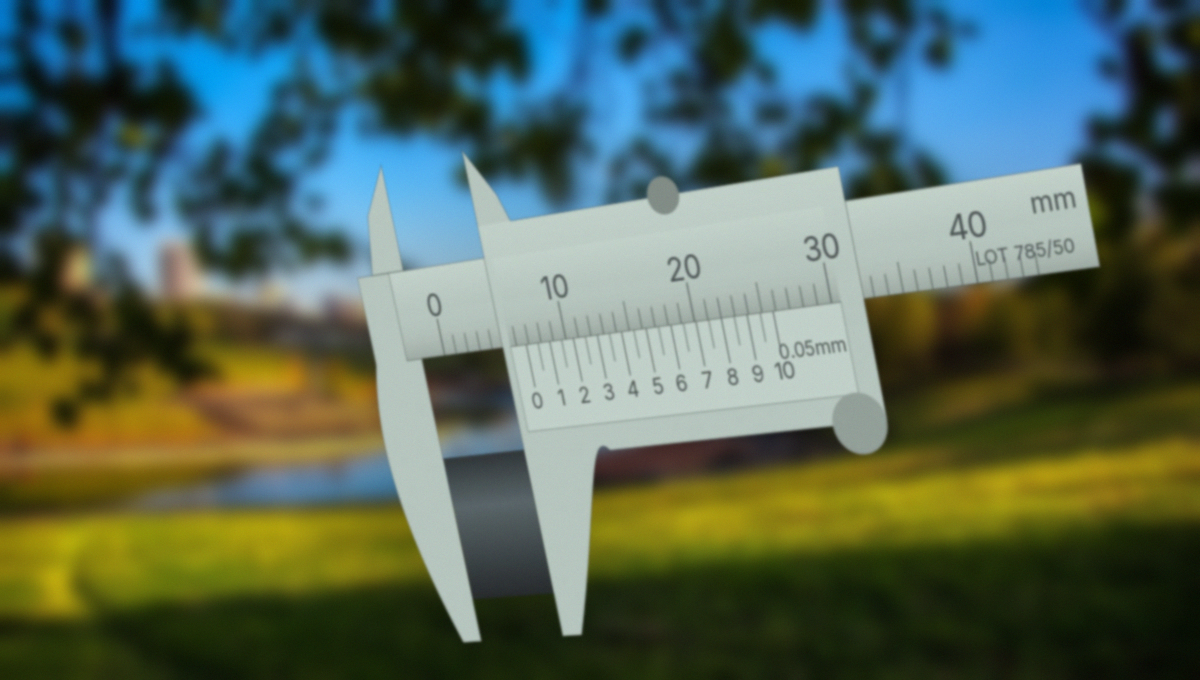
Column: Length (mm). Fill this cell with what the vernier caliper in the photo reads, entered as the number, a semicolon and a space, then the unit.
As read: 6.8; mm
